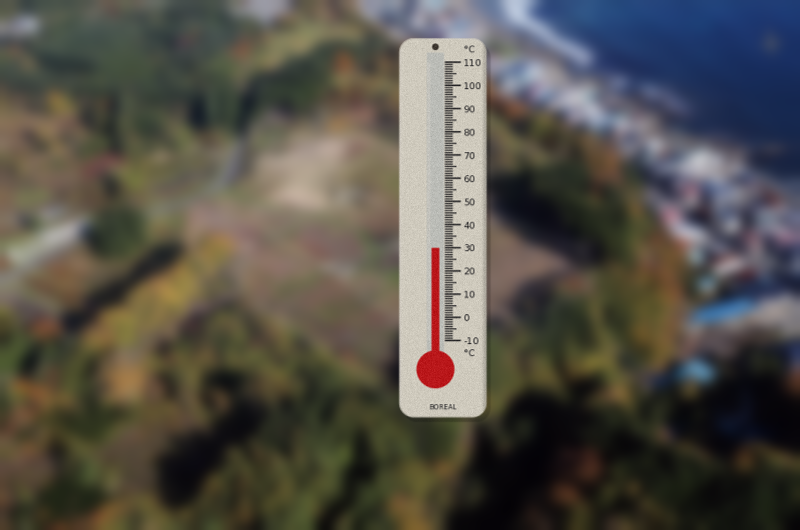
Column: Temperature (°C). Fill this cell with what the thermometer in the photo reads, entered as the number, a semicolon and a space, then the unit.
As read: 30; °C
